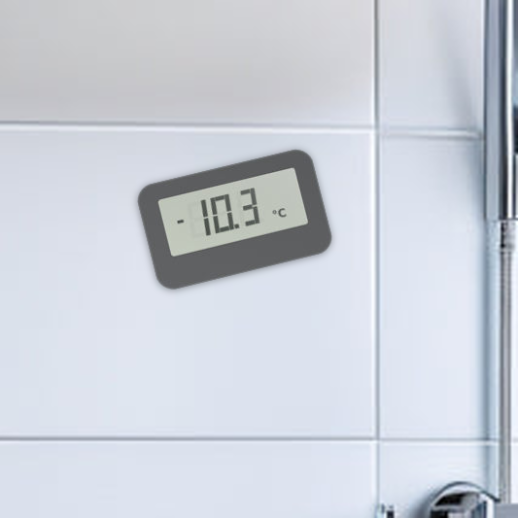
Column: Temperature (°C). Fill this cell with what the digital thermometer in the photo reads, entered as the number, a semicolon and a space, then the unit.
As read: -10.3; °C
